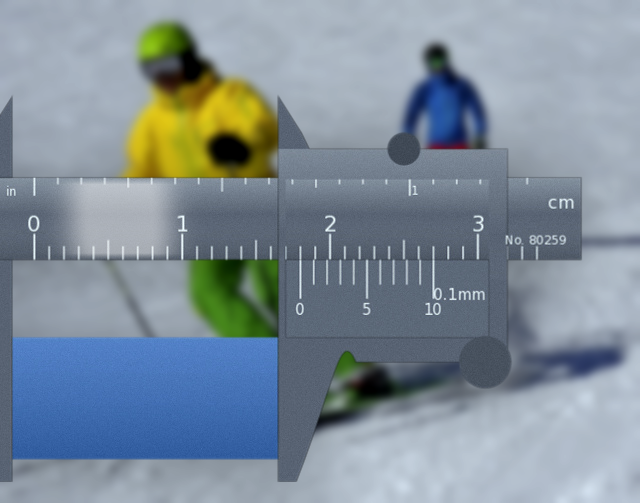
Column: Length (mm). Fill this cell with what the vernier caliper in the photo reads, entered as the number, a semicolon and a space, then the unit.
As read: 18.0; mm
